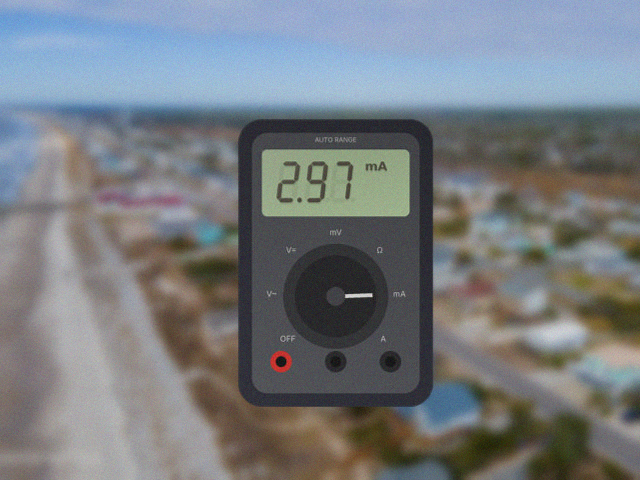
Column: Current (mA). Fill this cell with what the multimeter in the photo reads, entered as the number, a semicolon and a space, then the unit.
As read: 2.97; mA
